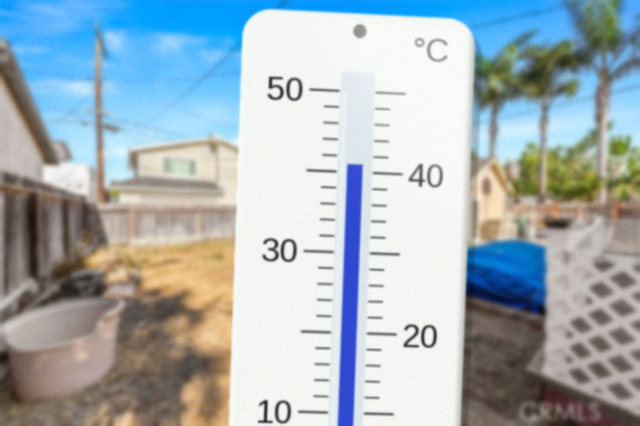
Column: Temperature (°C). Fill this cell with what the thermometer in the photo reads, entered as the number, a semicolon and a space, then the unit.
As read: 41; °C
